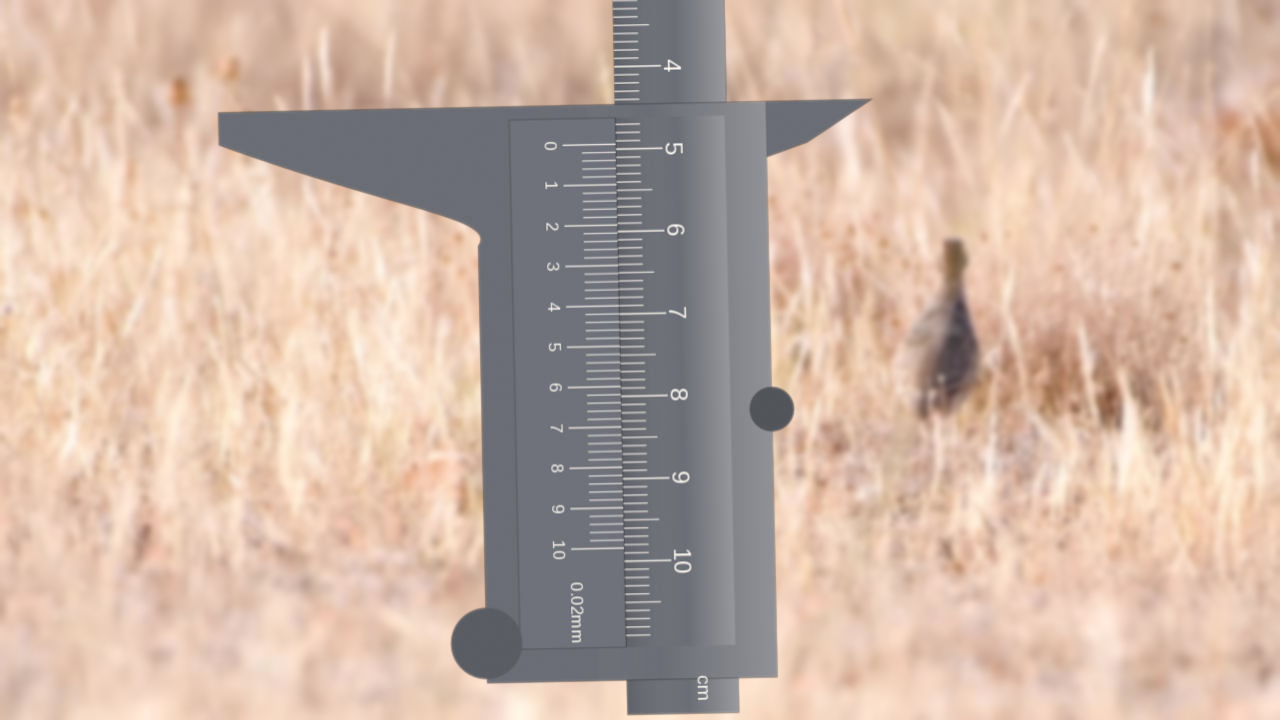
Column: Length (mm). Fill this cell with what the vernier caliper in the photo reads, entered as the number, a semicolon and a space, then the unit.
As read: 49.4; mm
